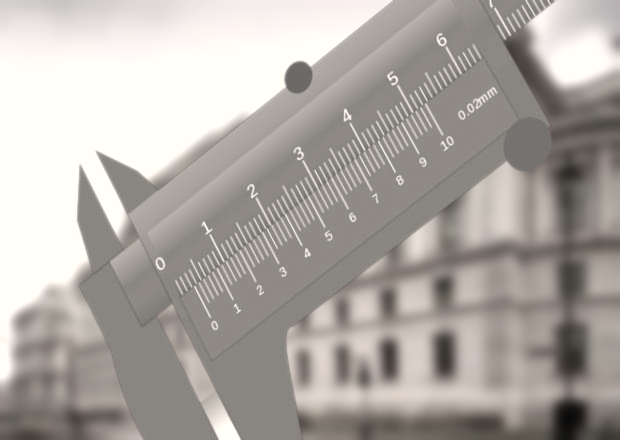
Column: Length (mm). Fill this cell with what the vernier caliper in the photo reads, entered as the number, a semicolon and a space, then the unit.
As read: 3.5; mm
